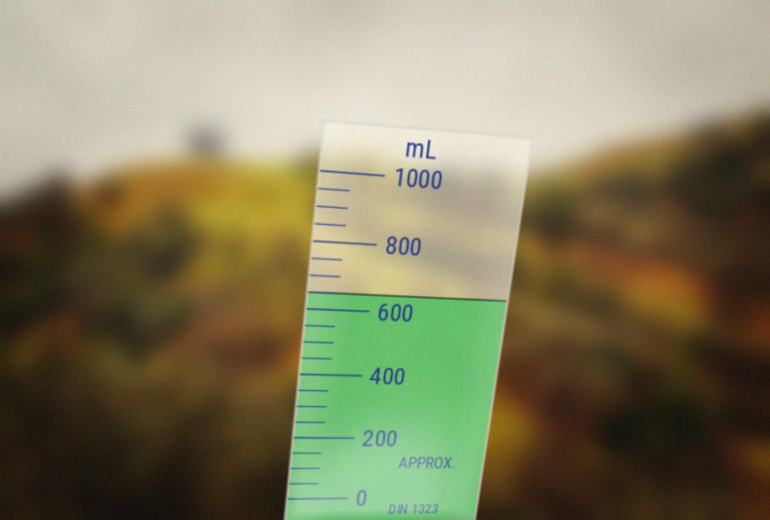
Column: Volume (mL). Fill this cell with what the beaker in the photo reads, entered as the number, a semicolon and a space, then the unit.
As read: 650; mL
